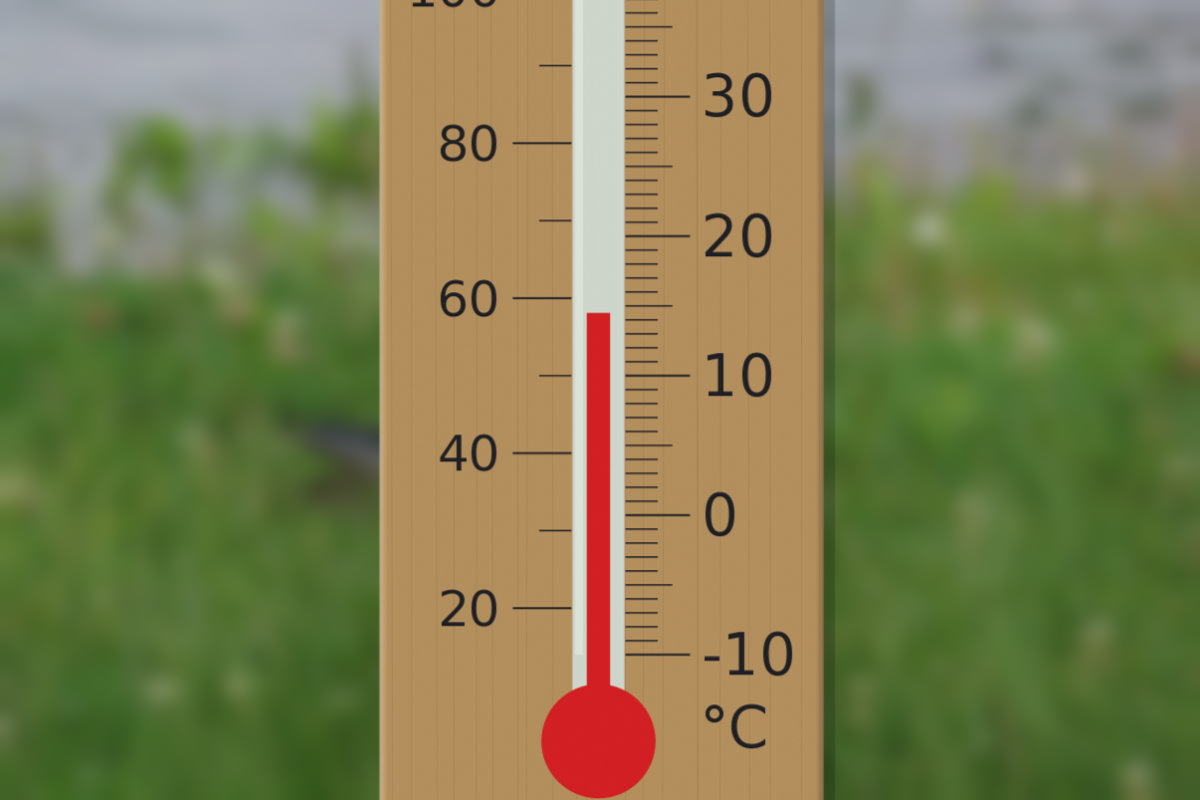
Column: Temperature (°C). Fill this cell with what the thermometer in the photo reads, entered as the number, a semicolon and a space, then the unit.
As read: 14.5; °C
